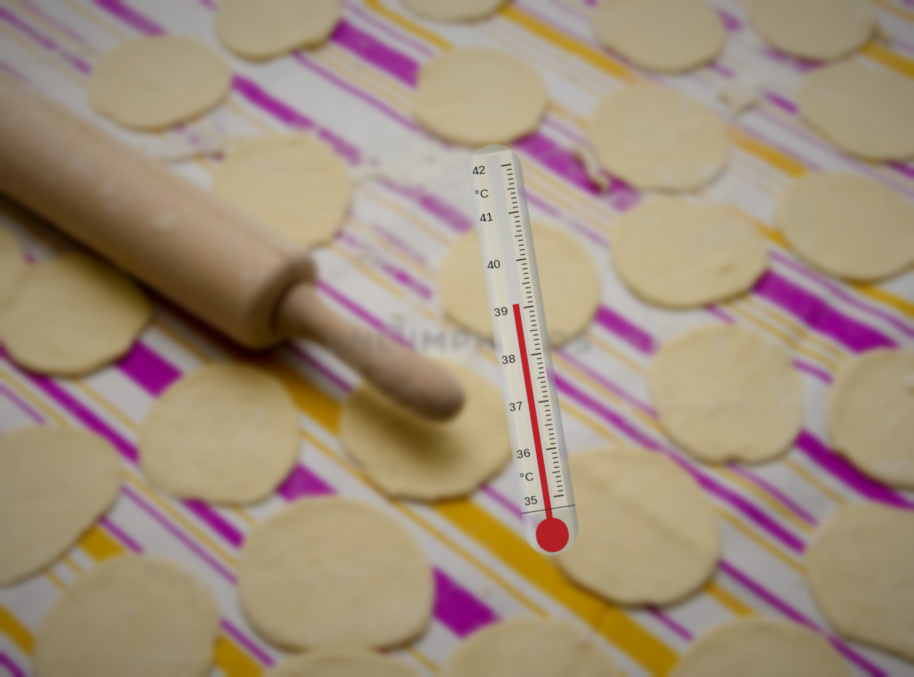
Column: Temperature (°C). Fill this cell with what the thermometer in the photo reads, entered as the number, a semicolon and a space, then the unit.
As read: 39.1; °C
